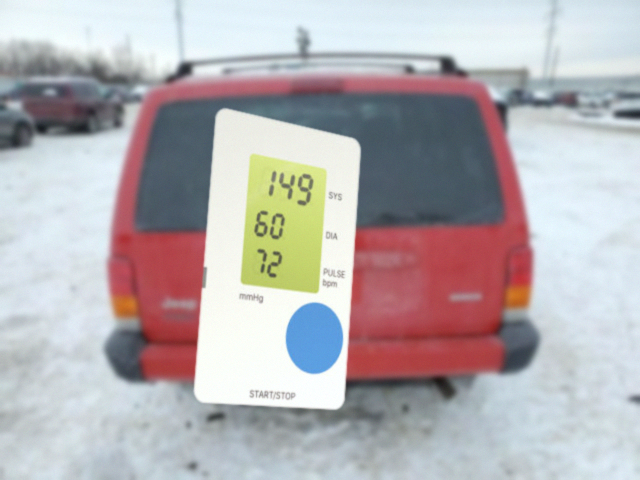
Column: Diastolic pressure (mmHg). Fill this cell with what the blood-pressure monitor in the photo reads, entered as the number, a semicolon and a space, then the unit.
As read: 60; mmHg
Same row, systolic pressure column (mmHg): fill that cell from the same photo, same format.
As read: 149; mmHg
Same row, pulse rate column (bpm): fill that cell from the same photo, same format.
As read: 72; bpm
